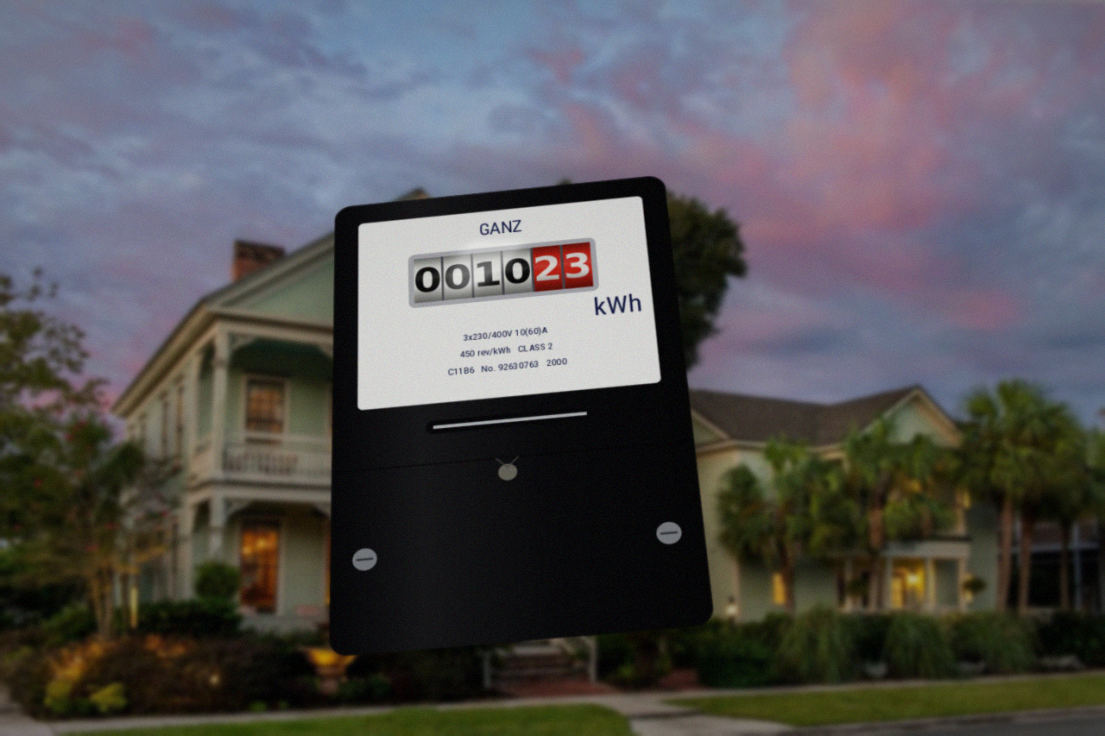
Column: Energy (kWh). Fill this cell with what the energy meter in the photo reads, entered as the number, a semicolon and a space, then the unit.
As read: 10.23; kWh
